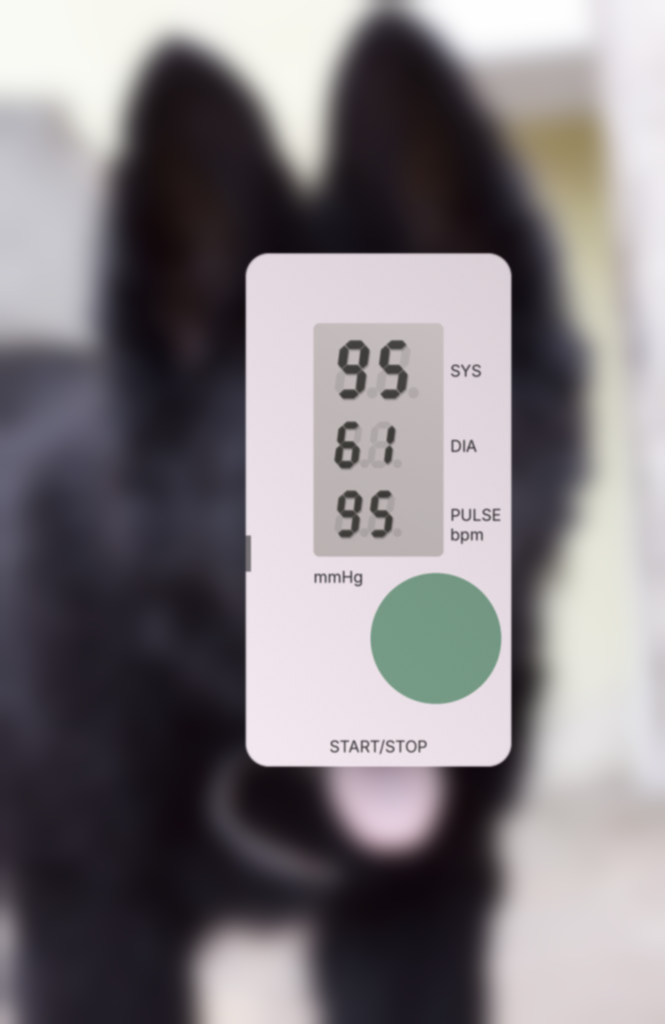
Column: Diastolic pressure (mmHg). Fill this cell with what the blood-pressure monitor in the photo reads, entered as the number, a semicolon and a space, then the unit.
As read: 61; mmHg
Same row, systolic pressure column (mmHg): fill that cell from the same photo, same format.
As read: 95; mmHg
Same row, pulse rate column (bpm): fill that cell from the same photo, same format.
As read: 95; bpm
